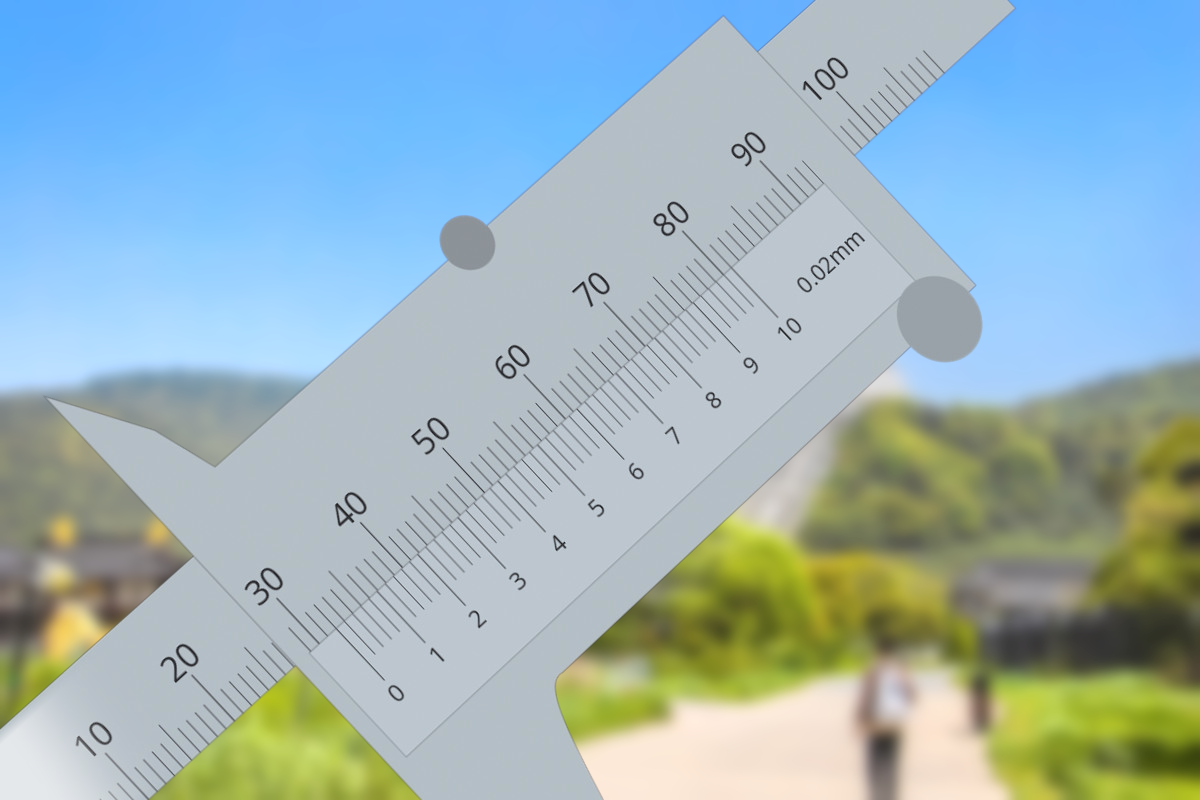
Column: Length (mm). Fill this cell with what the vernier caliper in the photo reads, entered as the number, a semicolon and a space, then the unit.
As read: 32.0; mm
